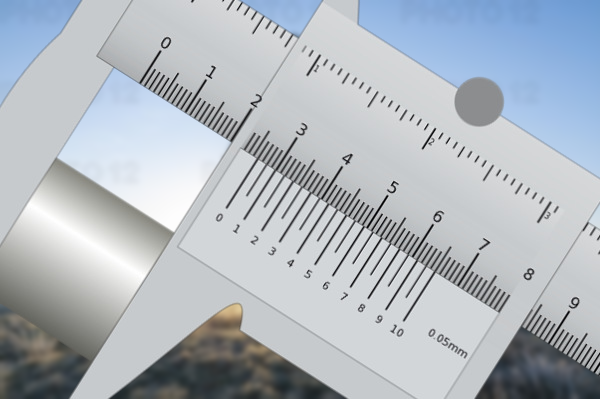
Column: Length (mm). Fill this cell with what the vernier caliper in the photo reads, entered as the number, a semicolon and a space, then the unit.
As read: 26.0; mm
